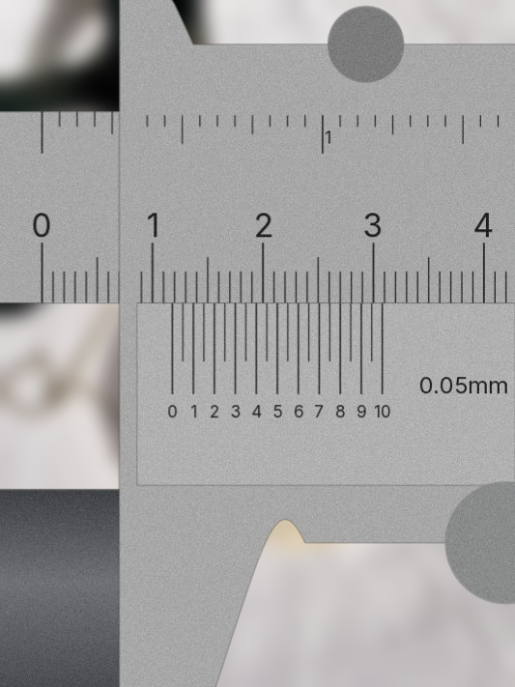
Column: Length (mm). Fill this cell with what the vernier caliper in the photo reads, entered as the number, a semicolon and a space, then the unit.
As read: 11.8; mm
